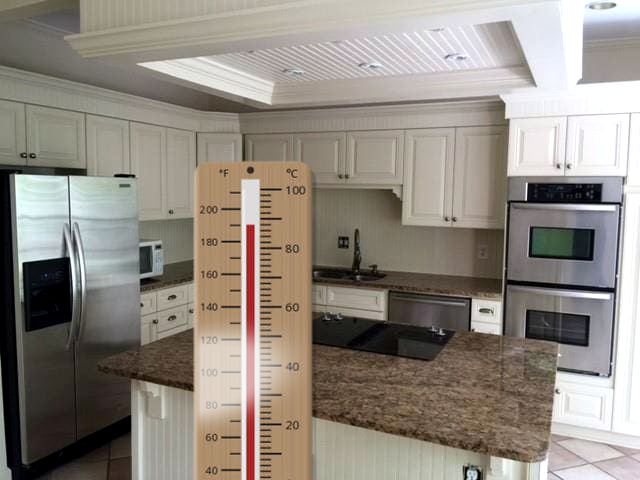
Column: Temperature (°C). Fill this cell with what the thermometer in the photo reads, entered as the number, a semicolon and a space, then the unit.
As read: 88; °C
